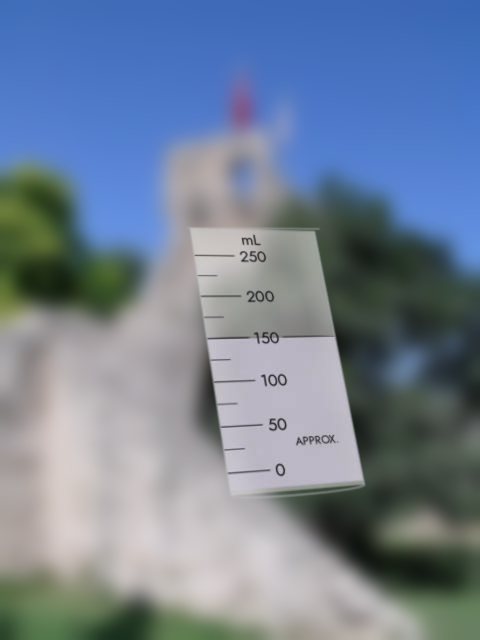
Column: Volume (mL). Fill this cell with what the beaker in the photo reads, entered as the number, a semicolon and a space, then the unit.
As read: 150; mL
